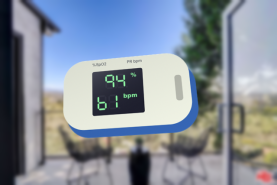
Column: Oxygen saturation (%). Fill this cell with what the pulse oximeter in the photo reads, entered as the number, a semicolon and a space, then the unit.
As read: 94; %
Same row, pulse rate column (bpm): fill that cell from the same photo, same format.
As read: 61; bpm
